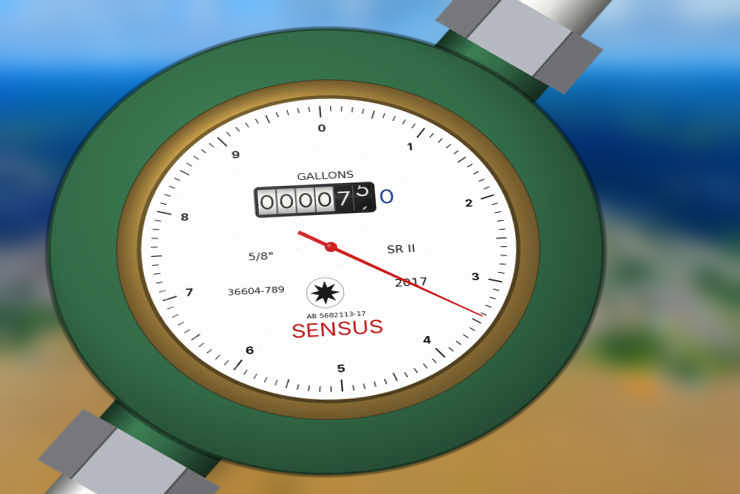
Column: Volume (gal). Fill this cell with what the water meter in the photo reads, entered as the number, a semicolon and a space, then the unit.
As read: 753.4; gal
